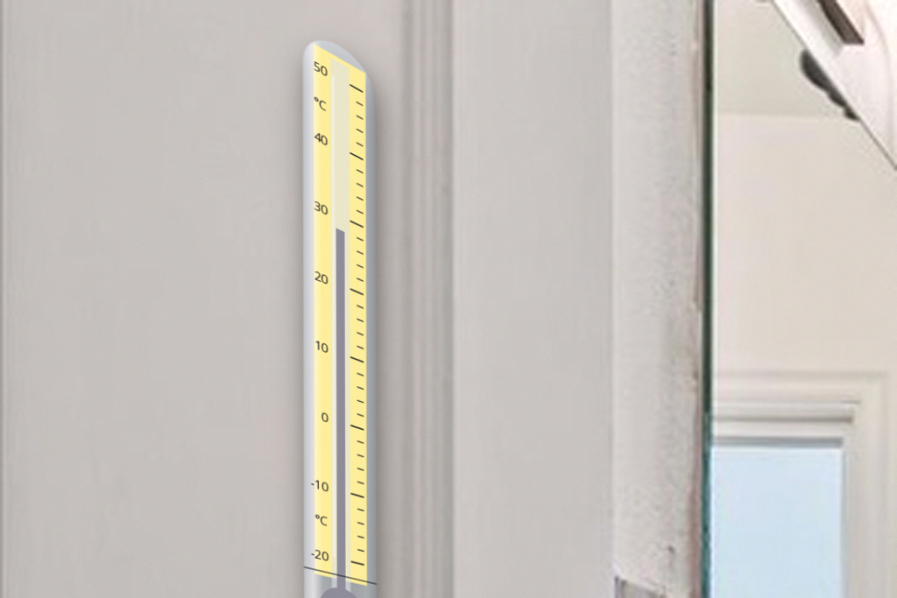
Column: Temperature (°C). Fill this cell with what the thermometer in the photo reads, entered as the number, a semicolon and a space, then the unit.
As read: 28; °C
